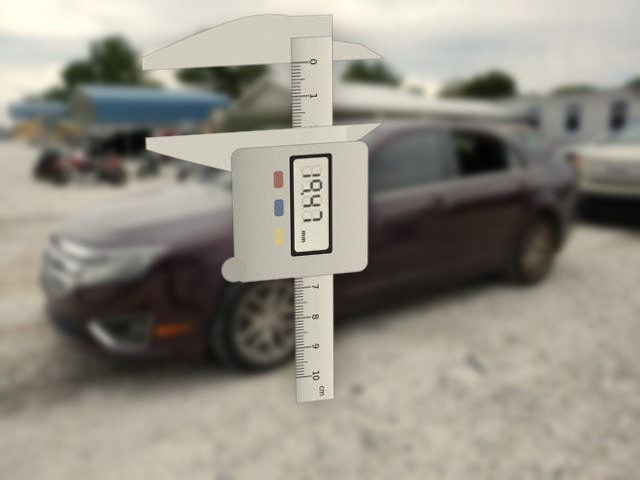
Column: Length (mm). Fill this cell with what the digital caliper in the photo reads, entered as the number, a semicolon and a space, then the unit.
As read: 19.47; mm
